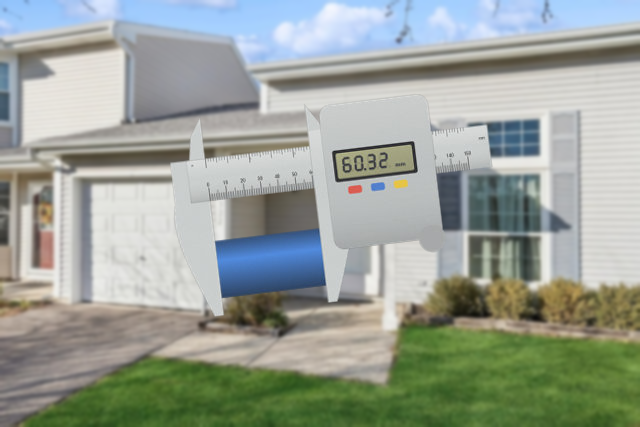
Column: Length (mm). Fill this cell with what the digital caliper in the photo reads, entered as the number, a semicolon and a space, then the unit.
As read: 60.32; mm
